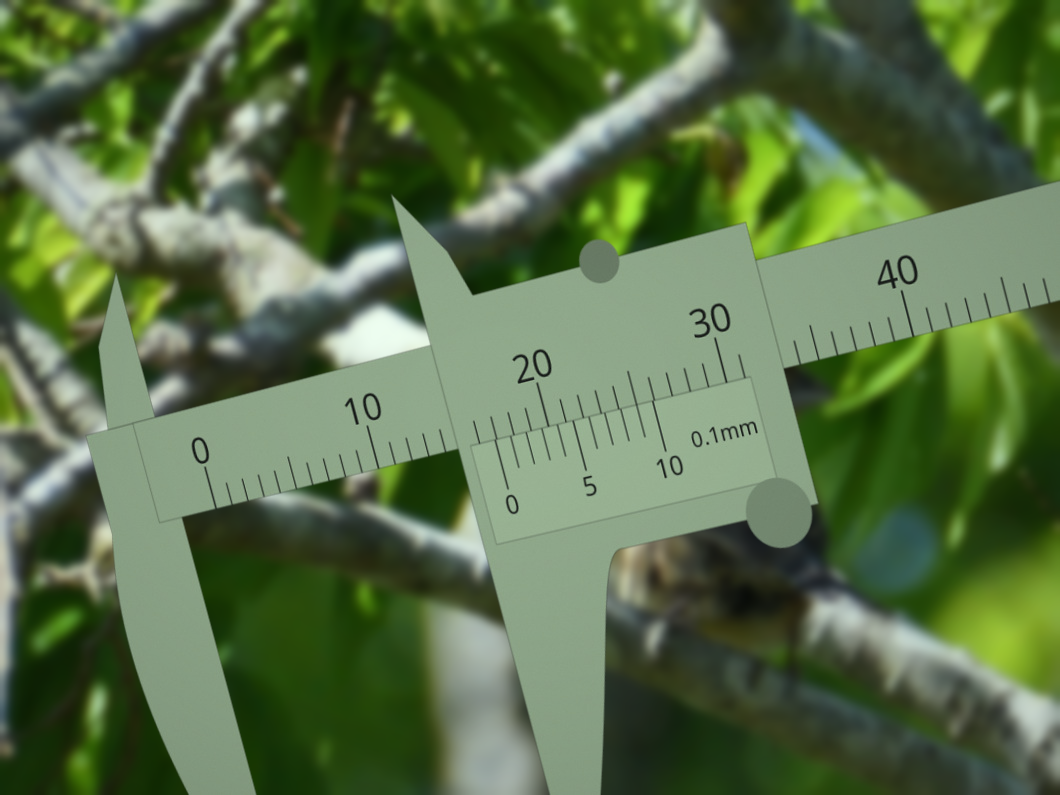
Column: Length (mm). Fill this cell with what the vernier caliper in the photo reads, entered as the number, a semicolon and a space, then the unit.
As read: 16.9; mm
